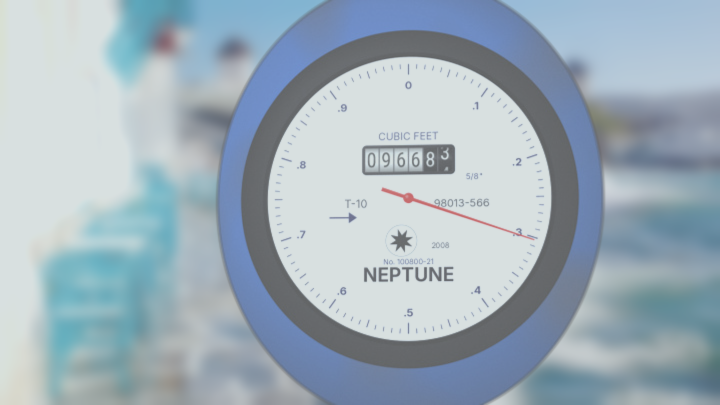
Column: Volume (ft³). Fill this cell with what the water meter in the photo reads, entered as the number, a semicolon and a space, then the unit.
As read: 96683.30; ft³
